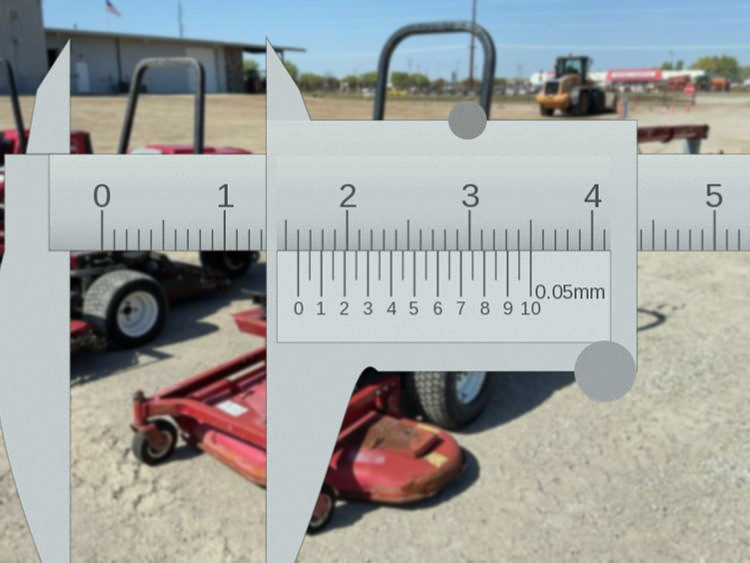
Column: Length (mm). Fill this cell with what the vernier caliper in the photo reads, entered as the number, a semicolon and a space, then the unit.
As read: 16.0; mm
